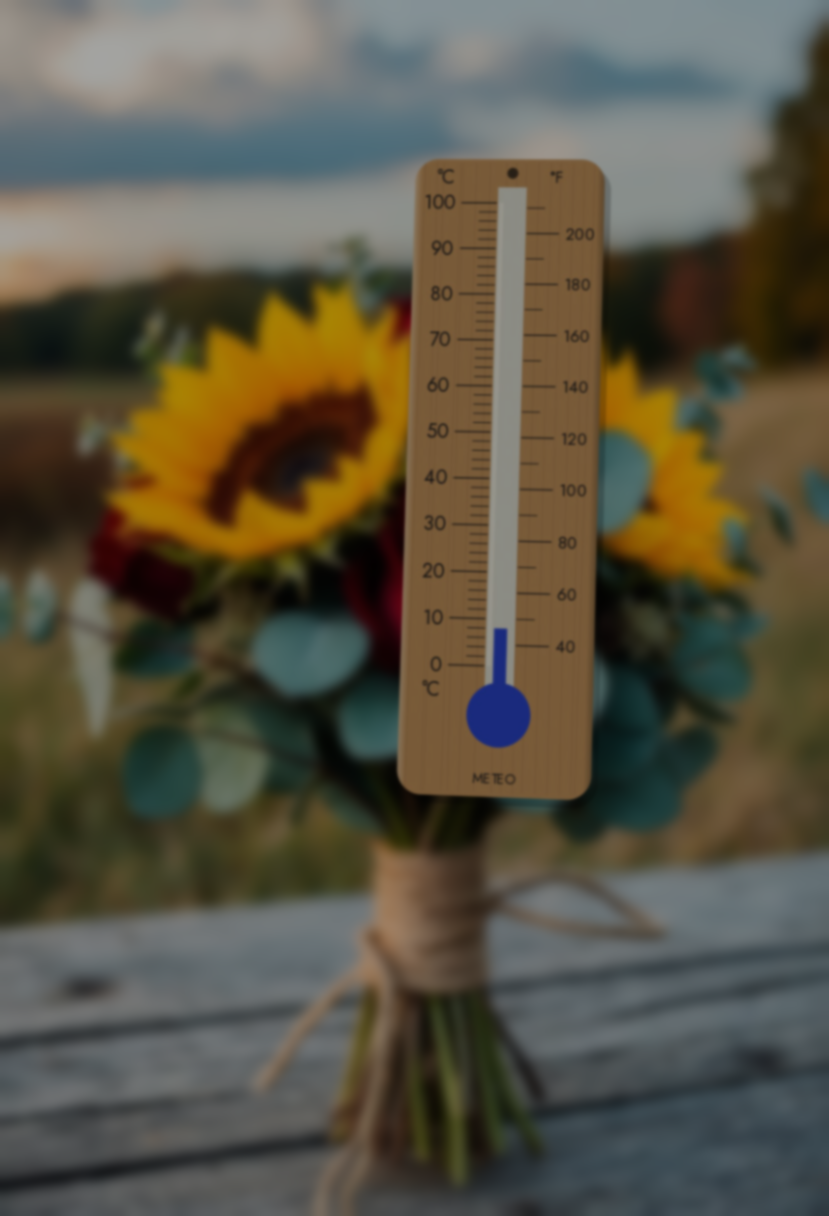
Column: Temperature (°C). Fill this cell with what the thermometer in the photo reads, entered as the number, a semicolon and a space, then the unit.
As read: 8; °C
